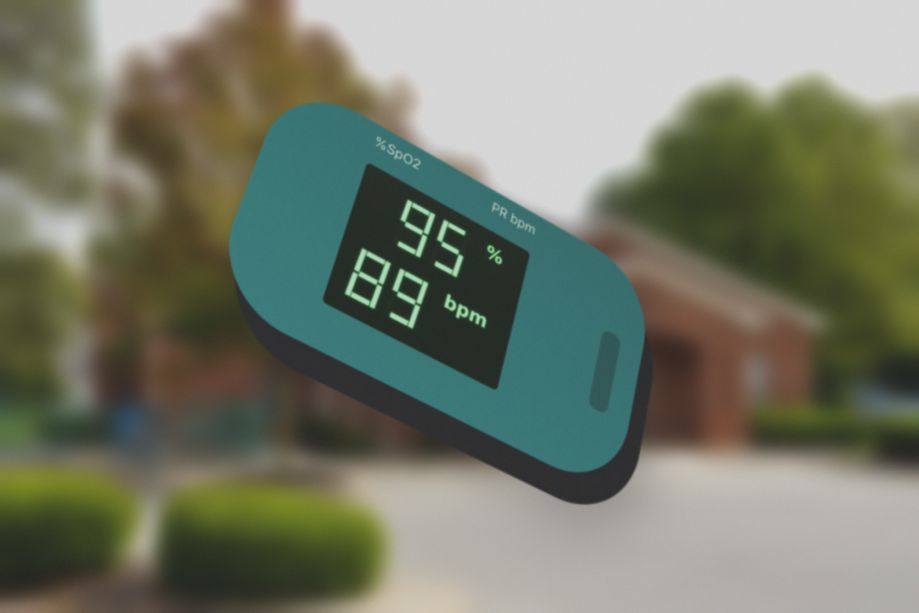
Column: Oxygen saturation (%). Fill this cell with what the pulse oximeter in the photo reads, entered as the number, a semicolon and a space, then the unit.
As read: 95; %
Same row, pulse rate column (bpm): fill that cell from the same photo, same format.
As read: 89; bpm
